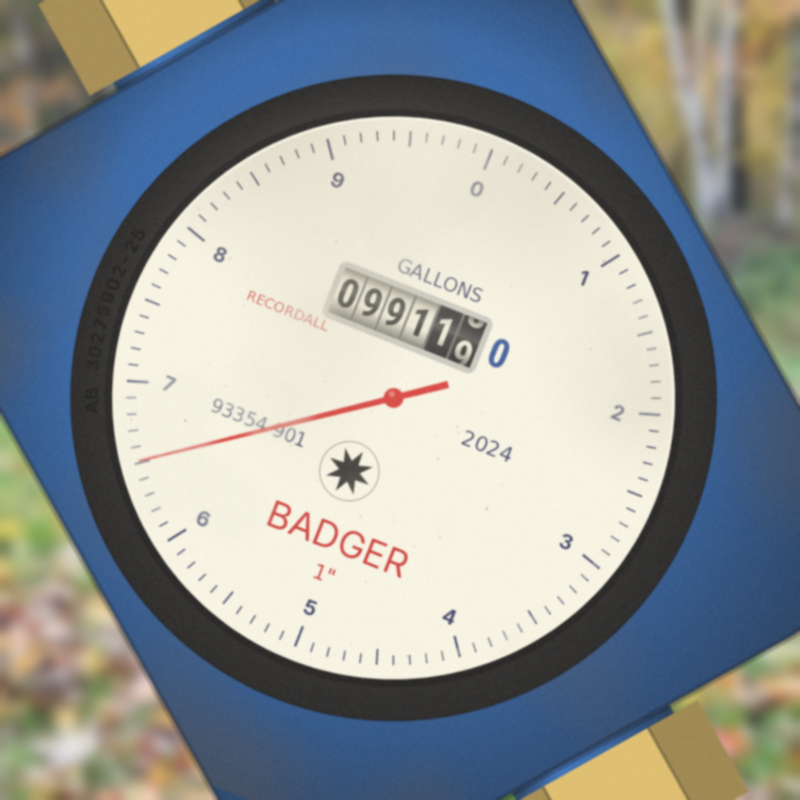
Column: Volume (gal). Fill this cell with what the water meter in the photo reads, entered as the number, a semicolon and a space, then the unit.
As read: 991186.5; gal
